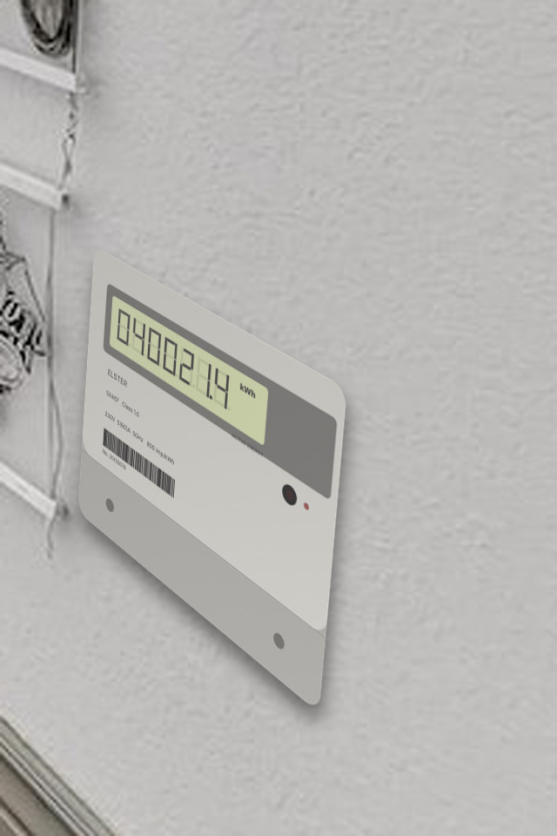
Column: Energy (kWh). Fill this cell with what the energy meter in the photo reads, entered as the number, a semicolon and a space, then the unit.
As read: 40021.4; kWh
